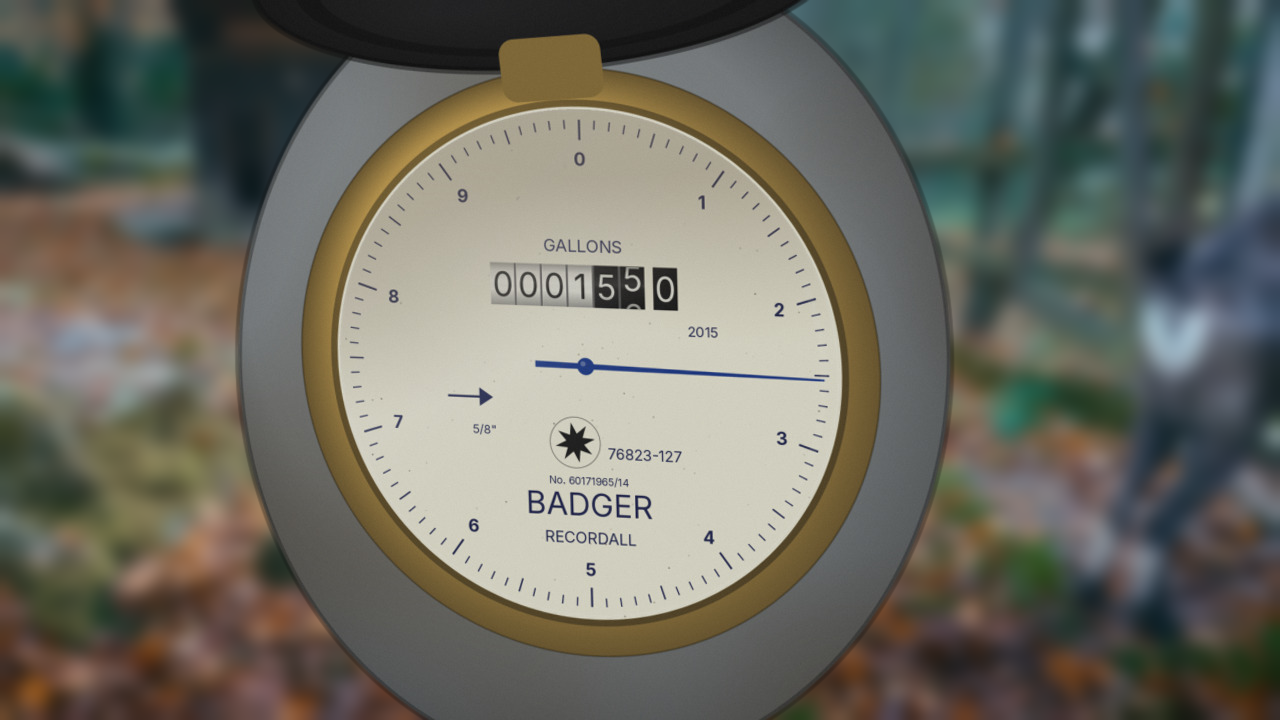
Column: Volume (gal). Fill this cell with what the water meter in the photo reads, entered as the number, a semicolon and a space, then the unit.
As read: 1552.5; gal
